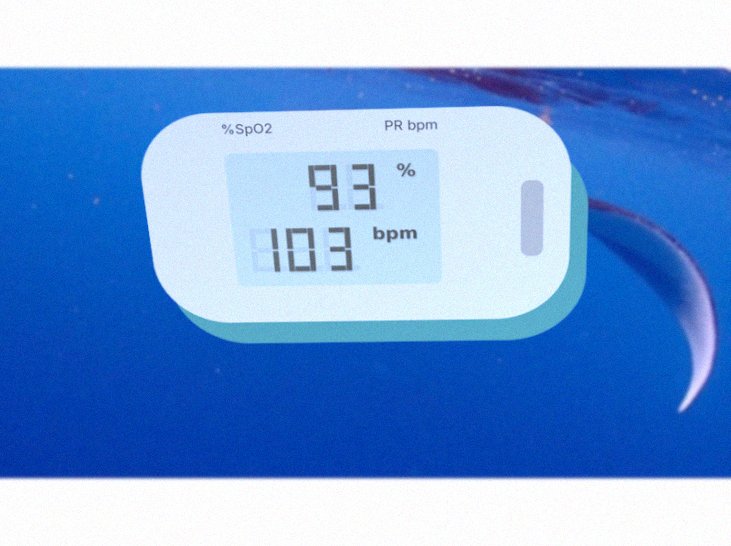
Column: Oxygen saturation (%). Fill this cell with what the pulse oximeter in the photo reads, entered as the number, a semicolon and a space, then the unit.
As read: 93; %
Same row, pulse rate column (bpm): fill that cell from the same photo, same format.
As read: 103; bpm
